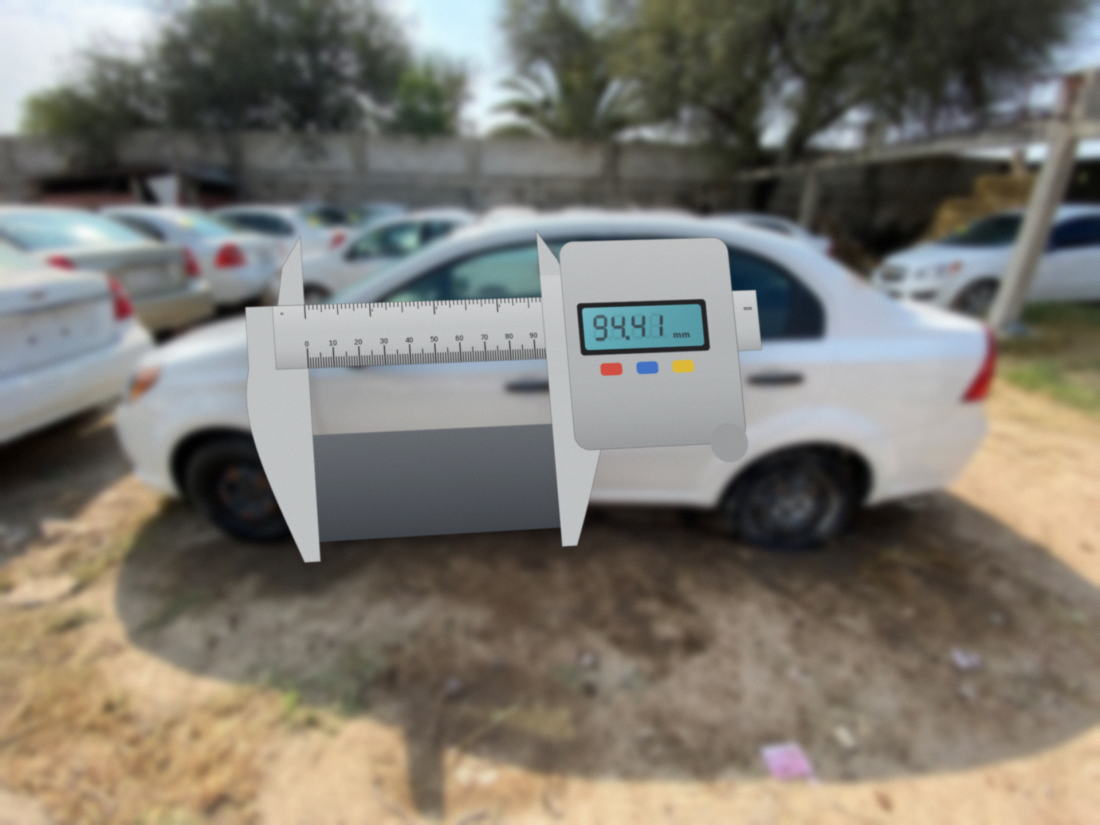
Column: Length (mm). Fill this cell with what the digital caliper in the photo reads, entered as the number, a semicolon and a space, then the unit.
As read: 94.41; mm
